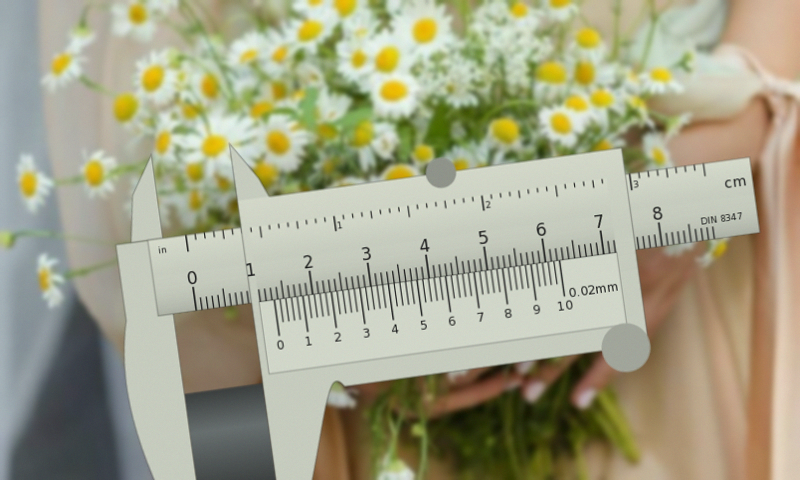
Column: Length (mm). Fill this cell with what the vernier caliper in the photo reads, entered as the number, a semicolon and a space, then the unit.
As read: 13.4; mm
